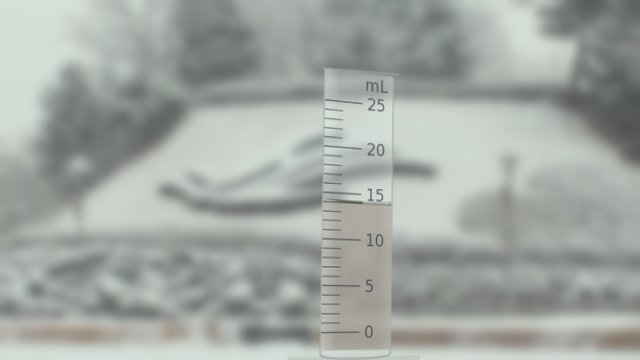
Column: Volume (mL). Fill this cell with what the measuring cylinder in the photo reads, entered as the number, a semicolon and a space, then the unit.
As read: 14; mL
